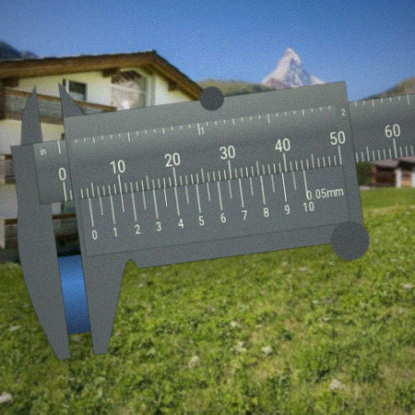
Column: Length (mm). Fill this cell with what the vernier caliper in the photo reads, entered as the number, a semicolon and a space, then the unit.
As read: 4.2; mm
